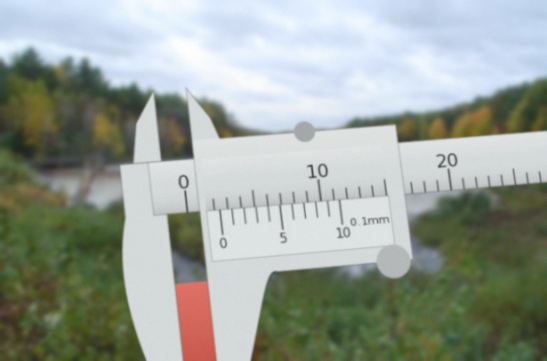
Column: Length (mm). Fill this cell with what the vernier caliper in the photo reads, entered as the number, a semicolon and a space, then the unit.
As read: 2.4; mm
